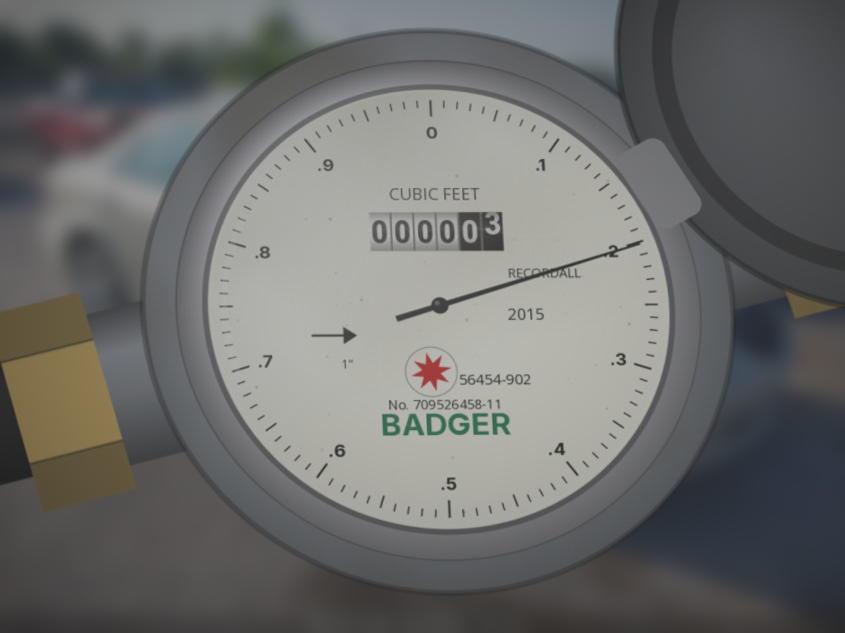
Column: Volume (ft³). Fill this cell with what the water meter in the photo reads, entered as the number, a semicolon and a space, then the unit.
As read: 3.20; ft³
